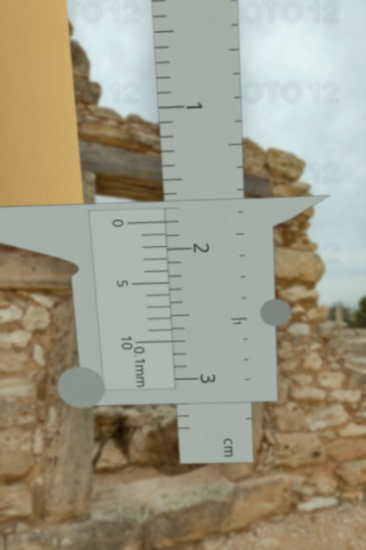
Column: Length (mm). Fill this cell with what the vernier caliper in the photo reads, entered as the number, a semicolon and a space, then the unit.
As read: 18.0; mm
